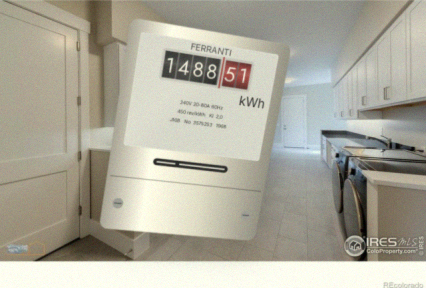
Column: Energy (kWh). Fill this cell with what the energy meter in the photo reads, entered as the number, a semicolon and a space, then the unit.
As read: 1488.51; kWh
